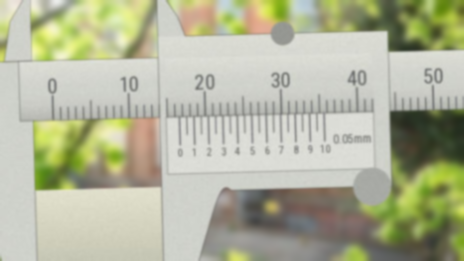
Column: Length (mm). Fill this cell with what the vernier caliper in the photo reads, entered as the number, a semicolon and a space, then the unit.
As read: 16.6; mm
